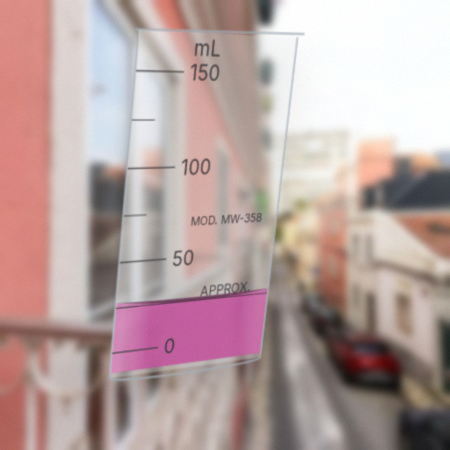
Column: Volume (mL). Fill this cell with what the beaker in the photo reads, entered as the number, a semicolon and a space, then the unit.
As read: 25; mL
